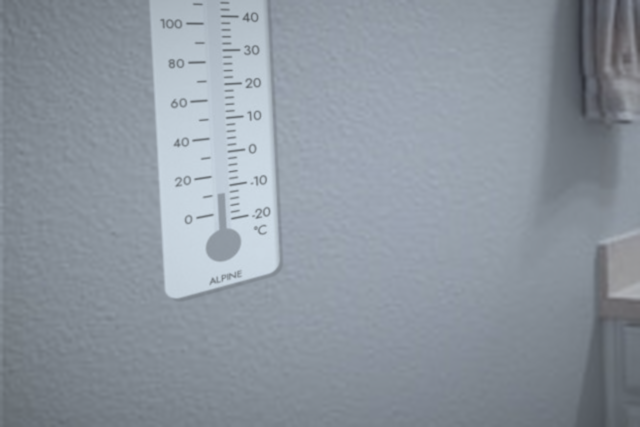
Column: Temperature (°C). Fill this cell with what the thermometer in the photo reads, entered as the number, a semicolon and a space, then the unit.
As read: -12; °C
